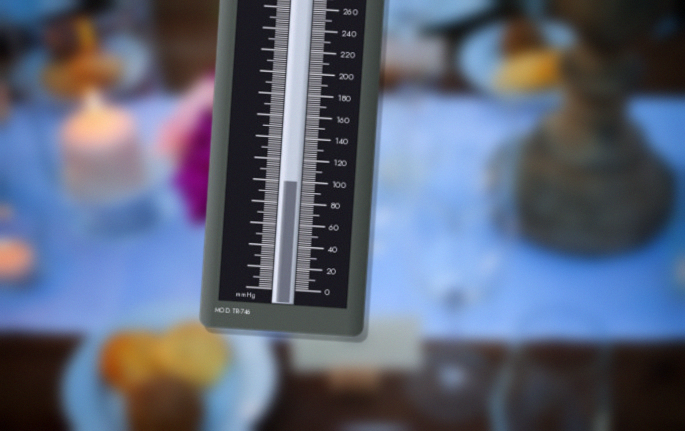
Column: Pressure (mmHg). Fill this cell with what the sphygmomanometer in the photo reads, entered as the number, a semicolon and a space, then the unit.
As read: 100; mmHg
